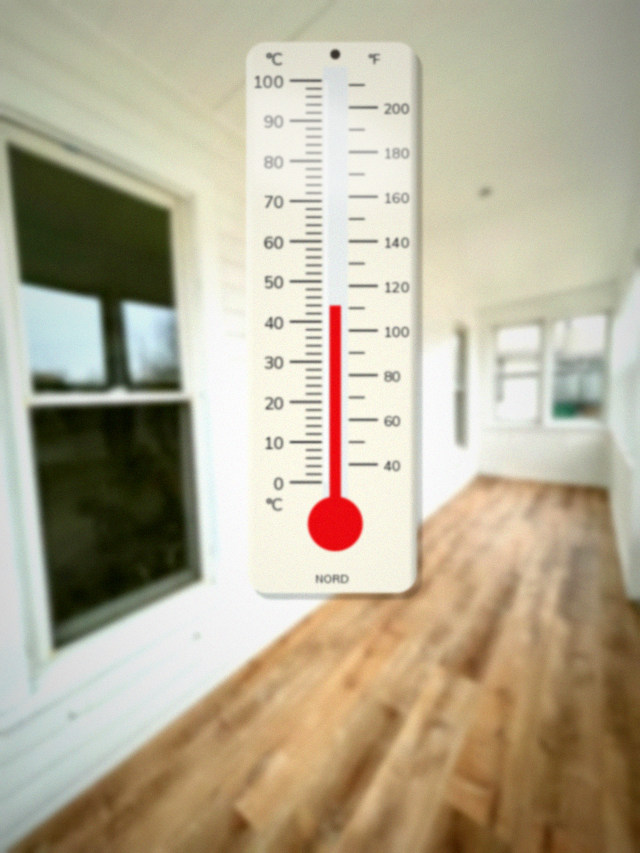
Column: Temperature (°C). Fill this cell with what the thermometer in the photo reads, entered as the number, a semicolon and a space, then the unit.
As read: 44; °C
